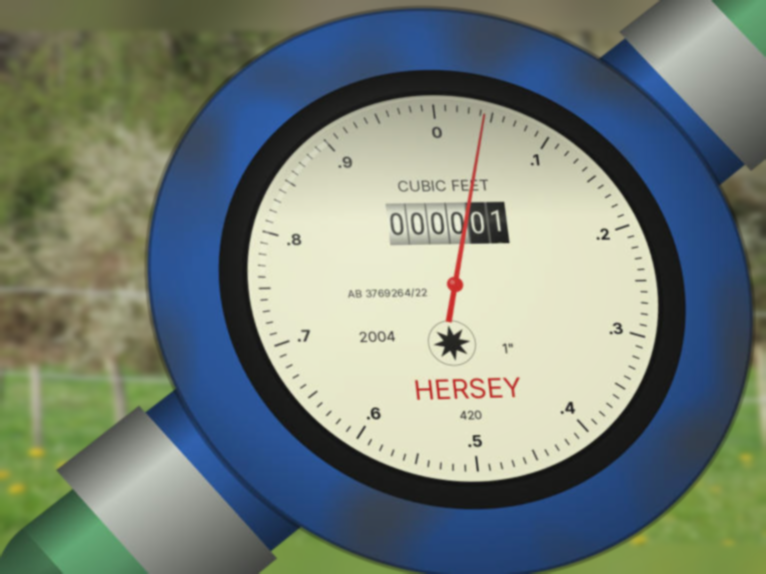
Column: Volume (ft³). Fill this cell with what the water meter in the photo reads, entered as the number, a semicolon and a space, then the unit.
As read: 1.04; ft³
